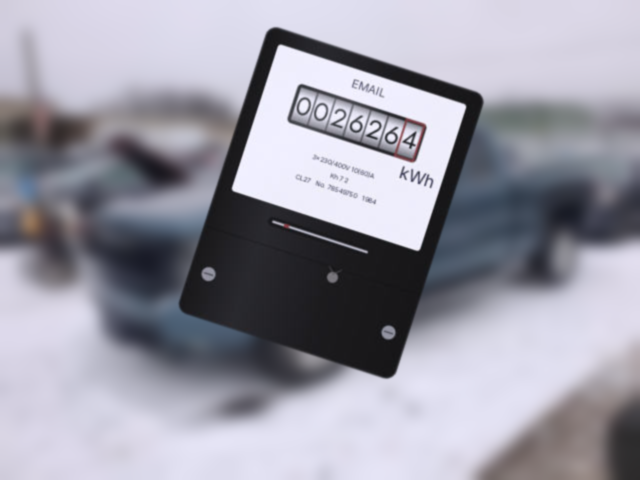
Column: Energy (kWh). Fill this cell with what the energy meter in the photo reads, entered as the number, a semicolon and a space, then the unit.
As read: 2626.4; kWh
